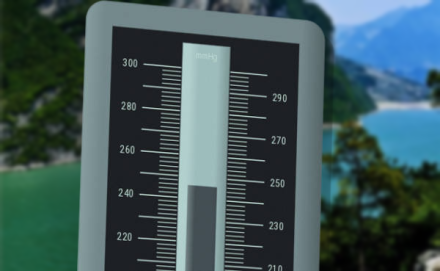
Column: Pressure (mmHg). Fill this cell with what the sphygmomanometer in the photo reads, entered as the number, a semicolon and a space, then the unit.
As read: 246; mmHg
